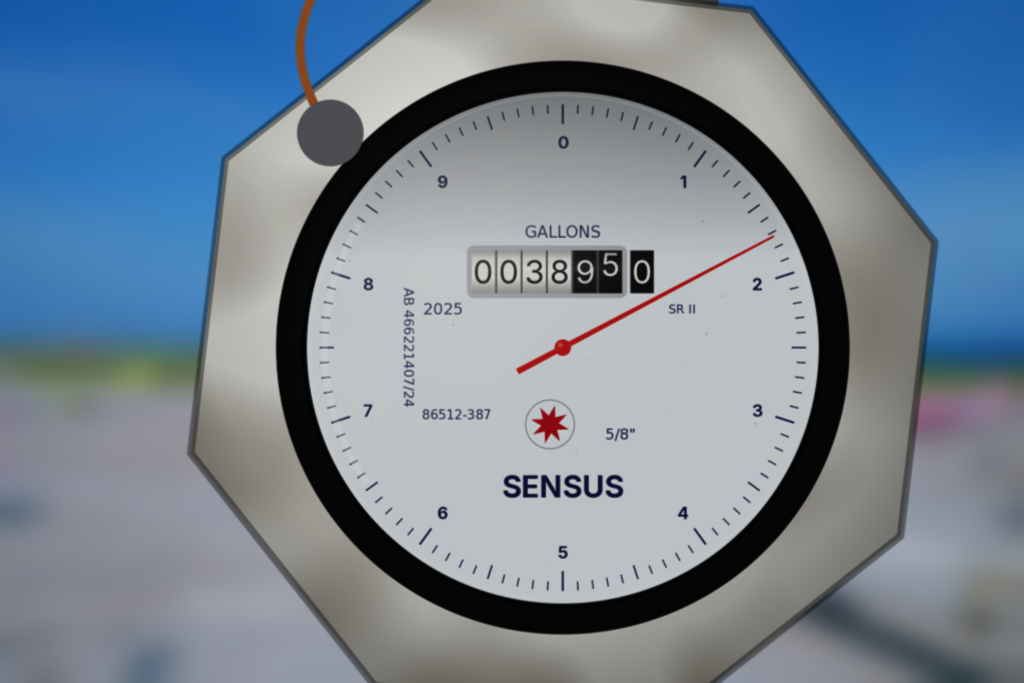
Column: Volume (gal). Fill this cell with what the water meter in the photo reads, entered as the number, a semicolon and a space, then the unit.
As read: 38951.7; gal
